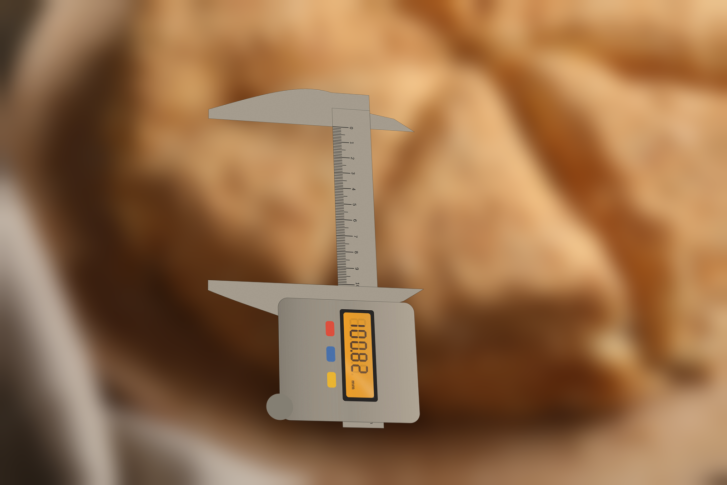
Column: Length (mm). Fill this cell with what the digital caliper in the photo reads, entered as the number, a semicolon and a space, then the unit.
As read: 100.82; mm
